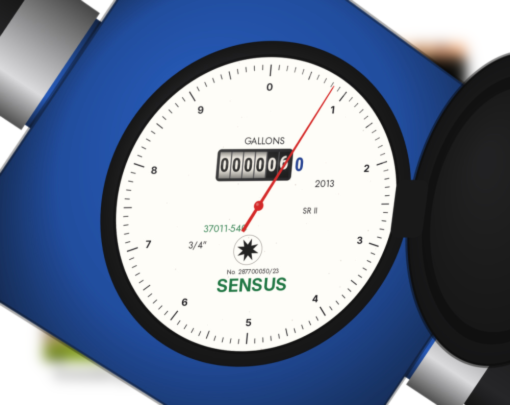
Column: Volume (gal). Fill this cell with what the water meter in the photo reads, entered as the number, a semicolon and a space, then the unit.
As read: 60.8; gal
